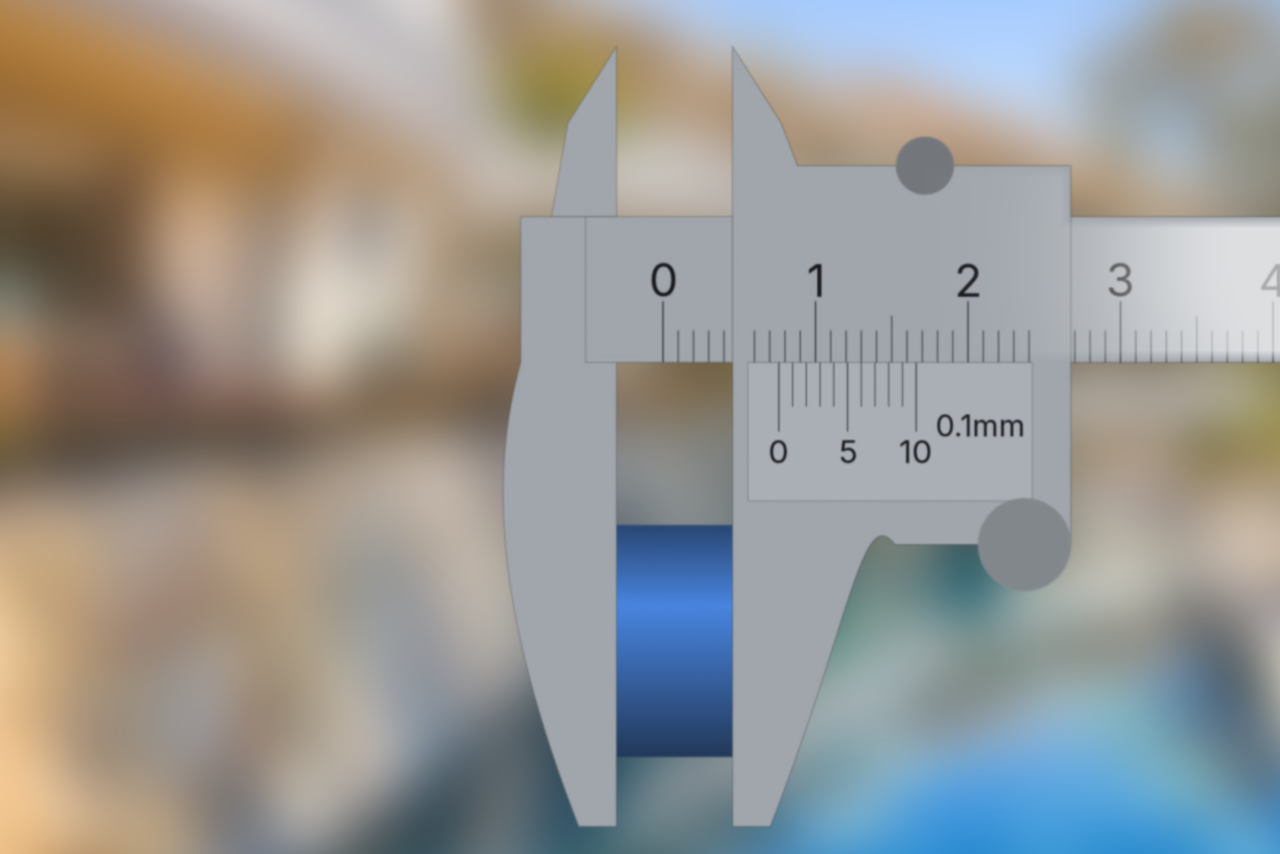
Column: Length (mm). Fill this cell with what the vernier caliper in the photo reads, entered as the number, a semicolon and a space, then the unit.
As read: 7.6; mm
